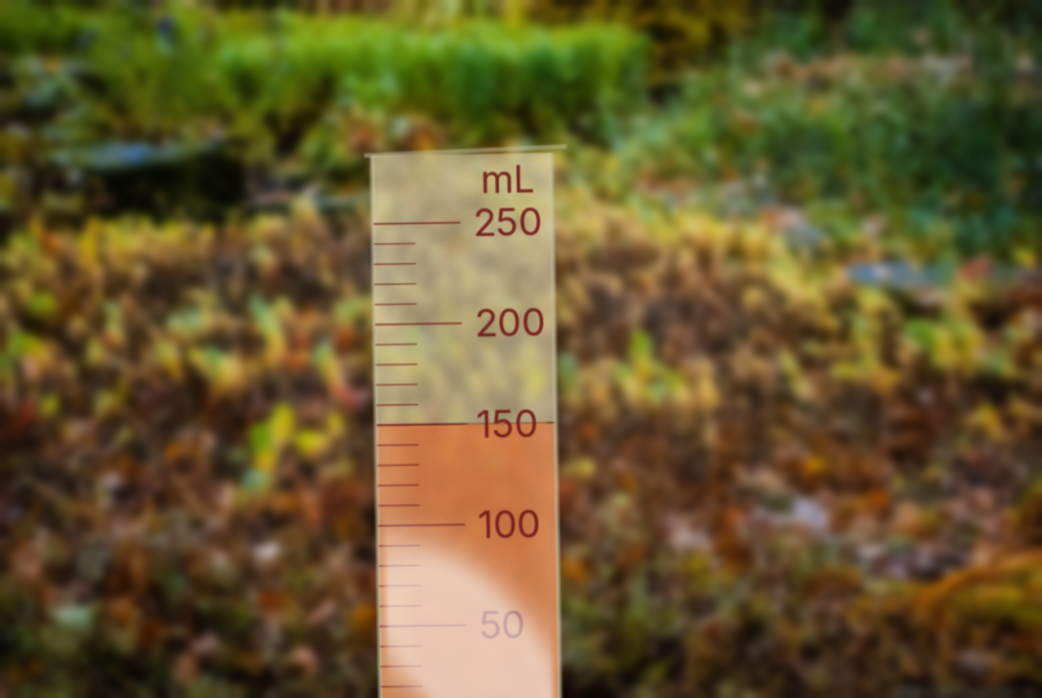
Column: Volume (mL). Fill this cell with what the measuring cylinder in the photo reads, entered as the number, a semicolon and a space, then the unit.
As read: 150; mL
